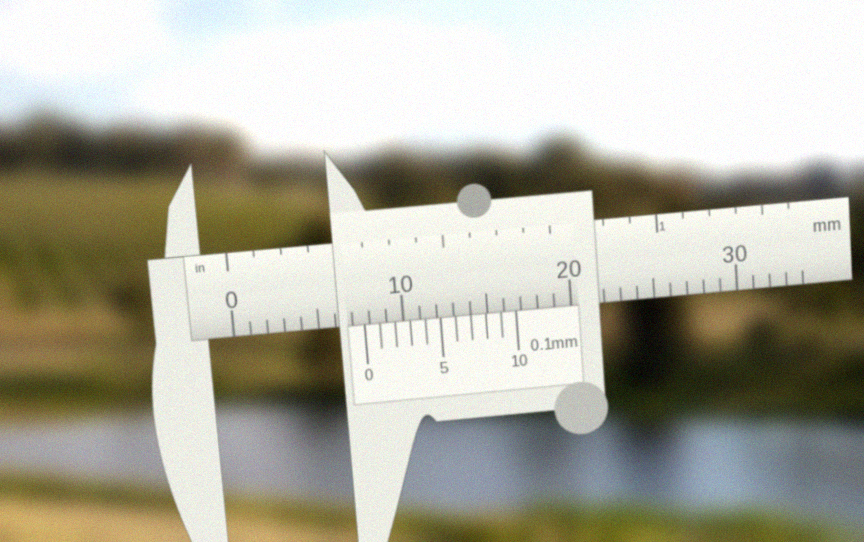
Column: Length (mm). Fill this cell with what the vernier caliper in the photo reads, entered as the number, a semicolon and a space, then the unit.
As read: 7.7; mm
